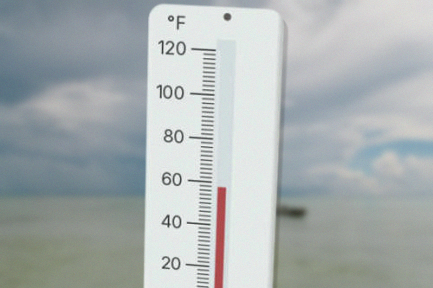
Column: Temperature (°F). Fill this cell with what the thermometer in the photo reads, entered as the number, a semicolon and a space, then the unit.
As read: 58; °F
